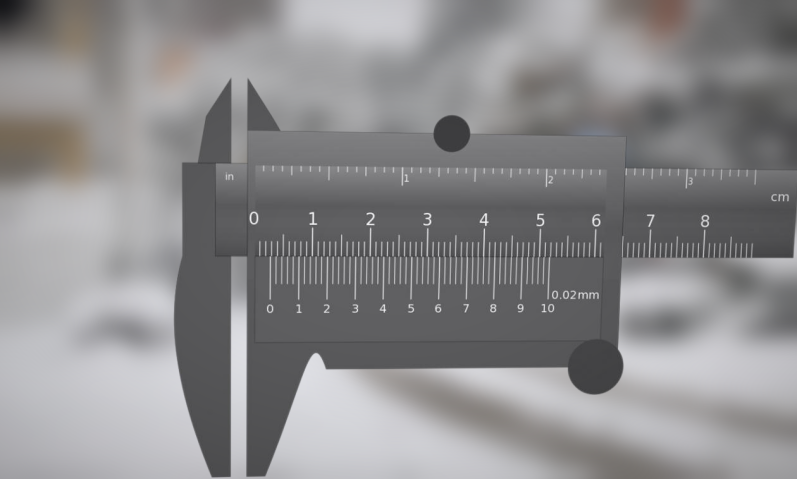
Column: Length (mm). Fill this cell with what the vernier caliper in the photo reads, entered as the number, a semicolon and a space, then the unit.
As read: 2.8; mm
